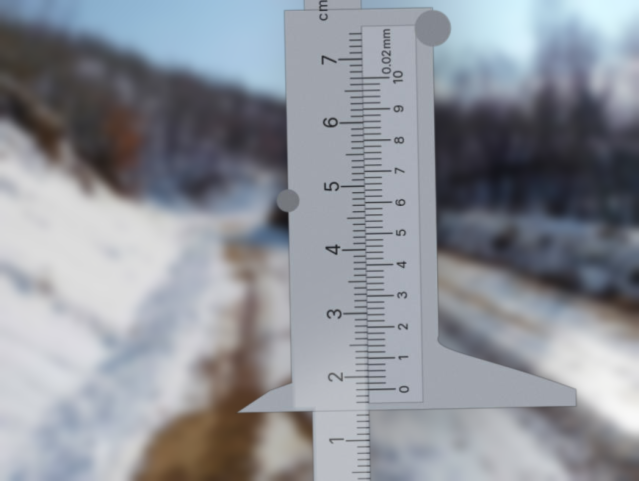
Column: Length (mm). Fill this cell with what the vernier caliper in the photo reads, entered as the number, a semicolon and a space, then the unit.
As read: 18.0; mm
